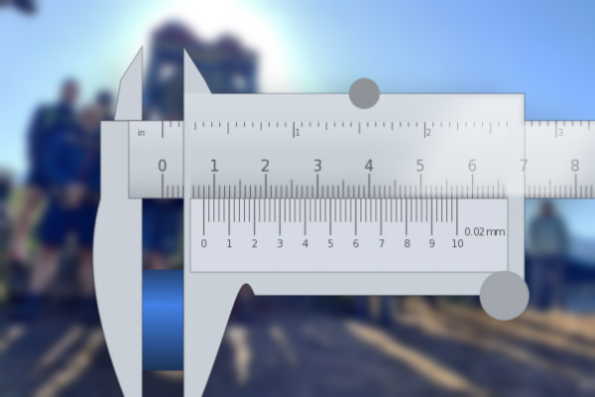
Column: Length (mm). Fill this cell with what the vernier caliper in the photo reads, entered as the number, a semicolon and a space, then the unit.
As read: 8.0; mm
